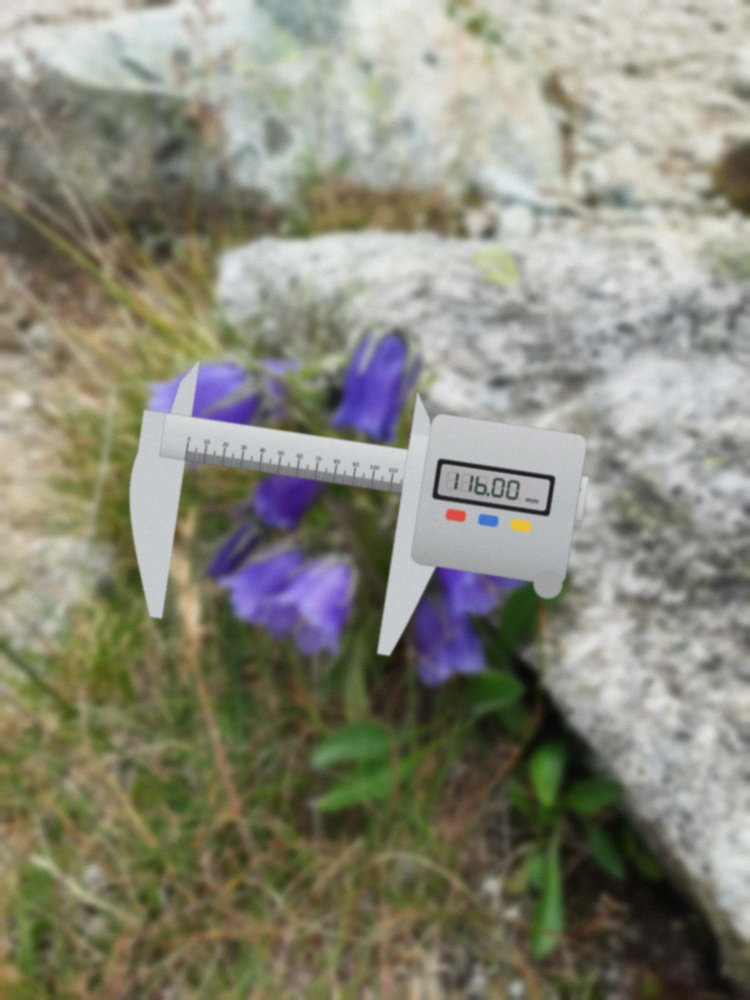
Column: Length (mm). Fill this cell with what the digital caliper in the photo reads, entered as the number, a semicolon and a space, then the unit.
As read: 116.00; mm
